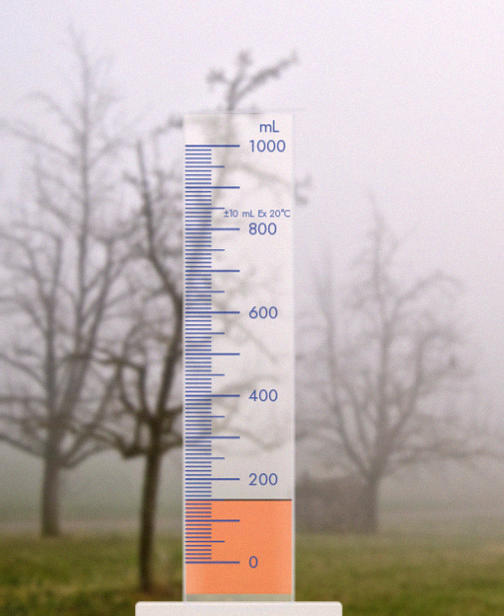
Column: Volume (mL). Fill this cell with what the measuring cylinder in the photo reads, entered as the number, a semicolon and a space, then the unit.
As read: 150; mL
